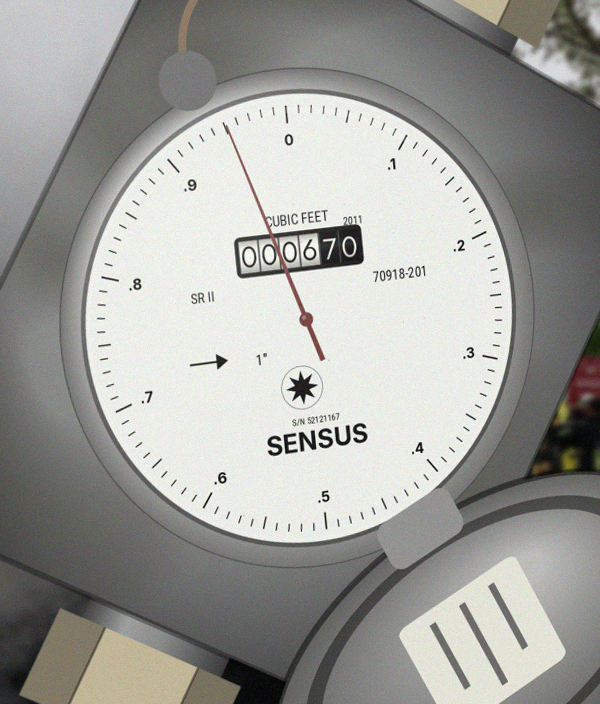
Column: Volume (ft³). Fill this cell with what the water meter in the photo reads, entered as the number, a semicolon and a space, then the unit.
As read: 669.95; ft³
